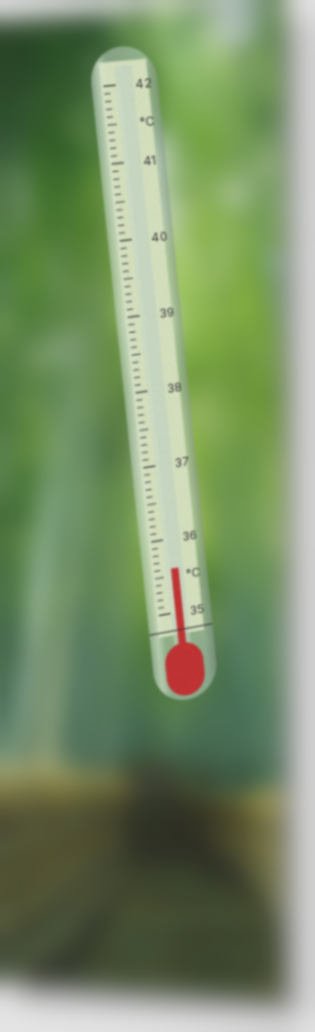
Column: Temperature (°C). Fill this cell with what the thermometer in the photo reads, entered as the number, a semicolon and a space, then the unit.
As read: 35.6; °C
